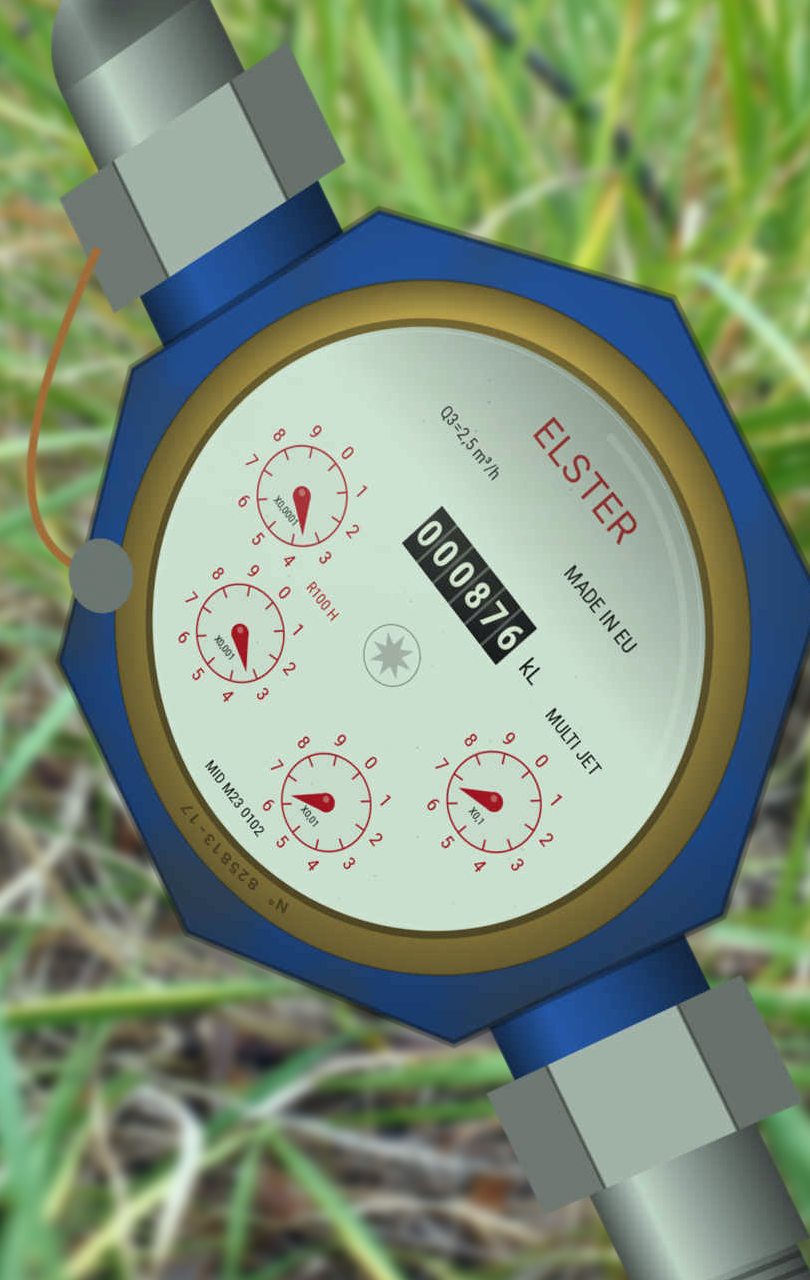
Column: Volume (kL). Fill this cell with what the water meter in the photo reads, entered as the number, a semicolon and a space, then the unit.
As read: 876.6633; kL
